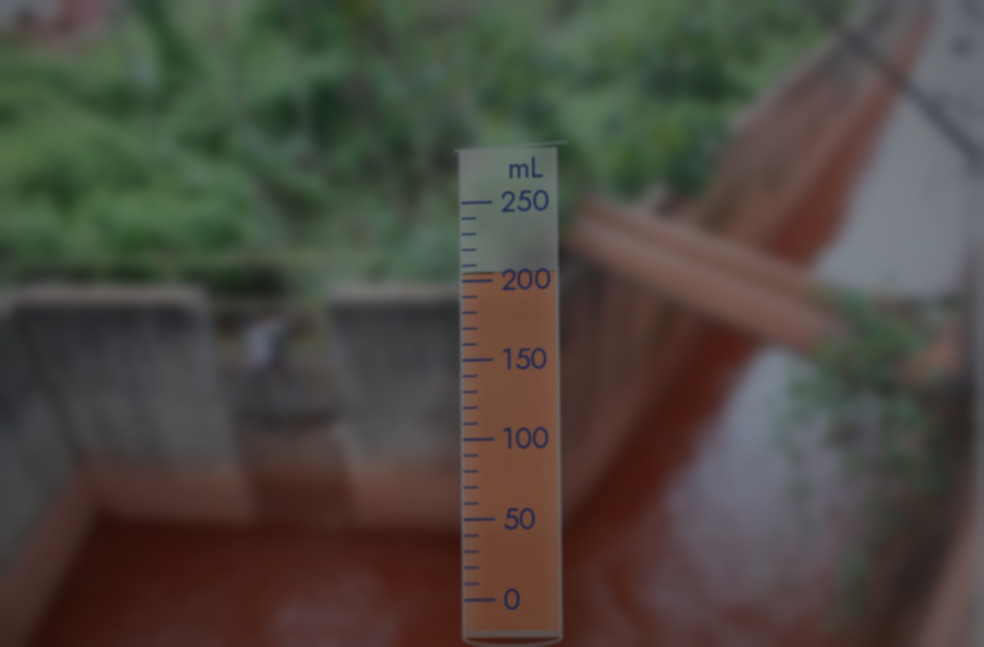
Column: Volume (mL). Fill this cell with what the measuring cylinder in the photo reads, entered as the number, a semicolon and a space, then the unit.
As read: 205; mL
